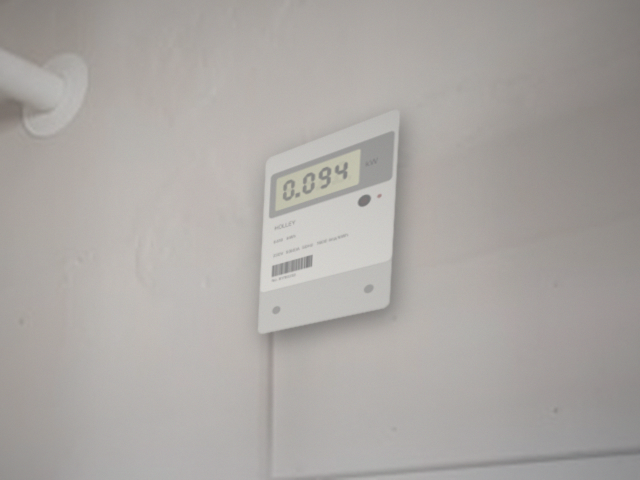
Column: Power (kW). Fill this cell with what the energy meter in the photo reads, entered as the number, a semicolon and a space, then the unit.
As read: 0.094; kW
